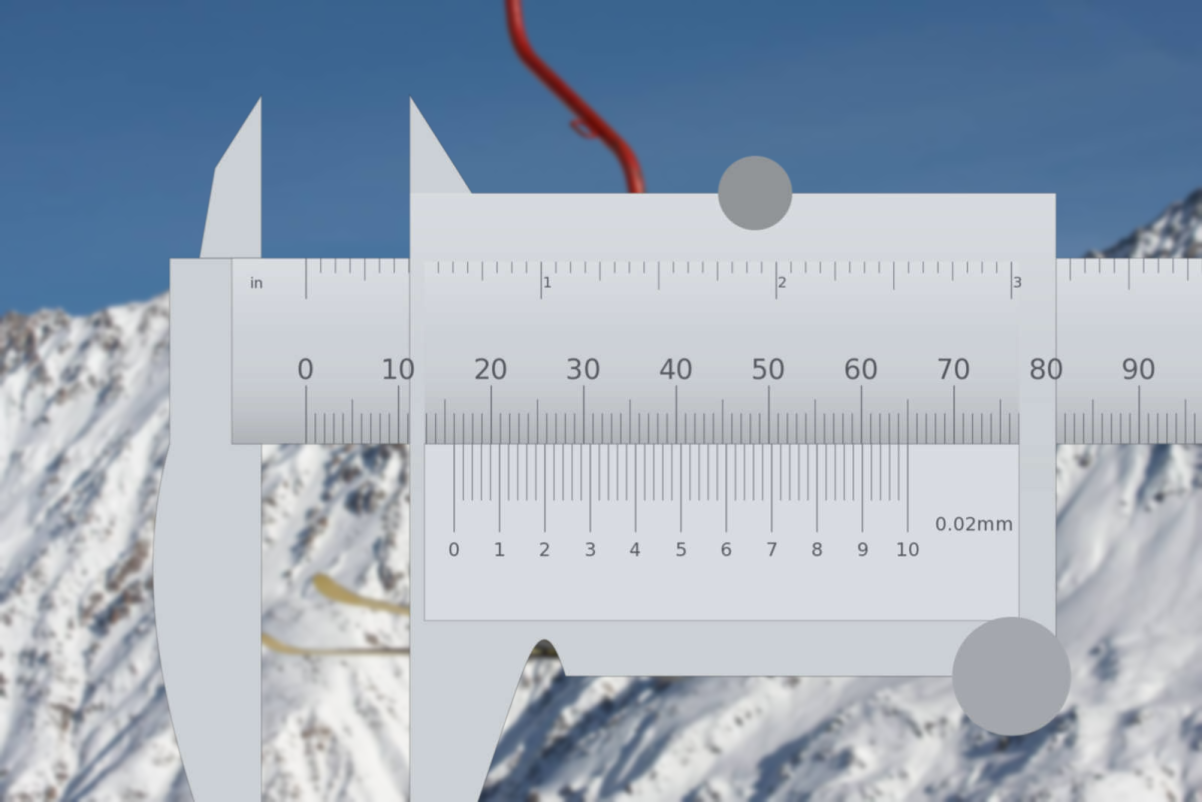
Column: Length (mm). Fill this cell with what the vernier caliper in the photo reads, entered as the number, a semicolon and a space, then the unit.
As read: 16.0; mm
